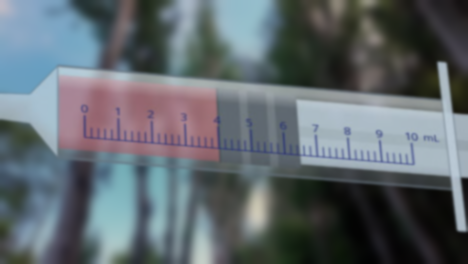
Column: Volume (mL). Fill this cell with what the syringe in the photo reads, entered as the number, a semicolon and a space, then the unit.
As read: 4; mL
